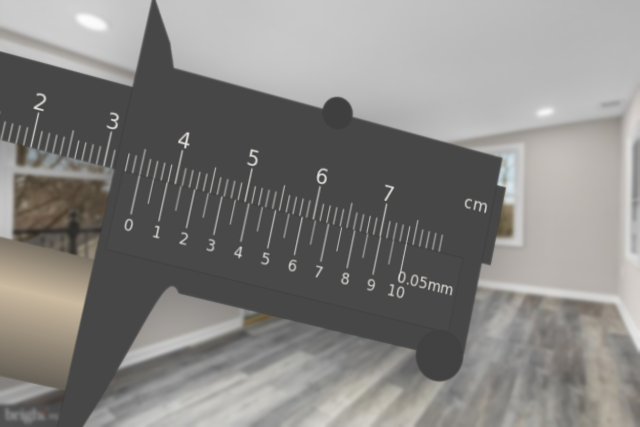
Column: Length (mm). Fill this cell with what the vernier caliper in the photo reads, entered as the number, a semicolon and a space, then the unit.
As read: 35.0; mm
